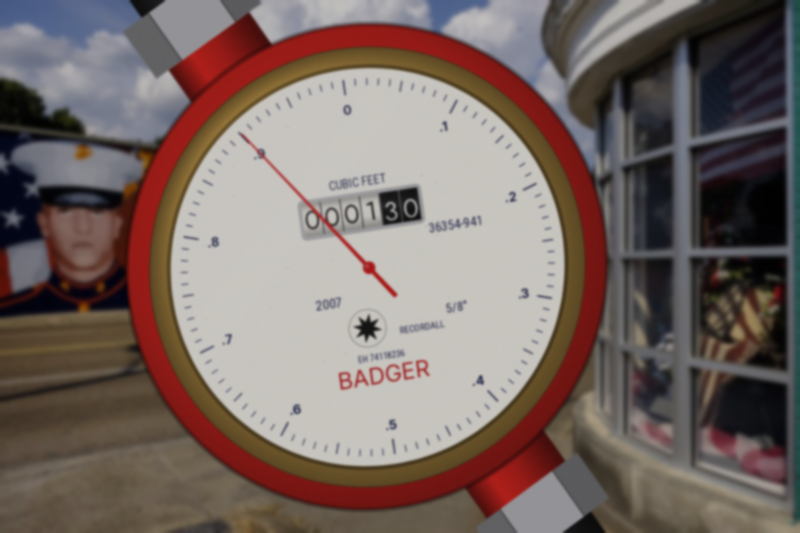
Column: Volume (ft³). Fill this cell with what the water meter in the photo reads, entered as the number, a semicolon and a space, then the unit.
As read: 129.90; ft³
